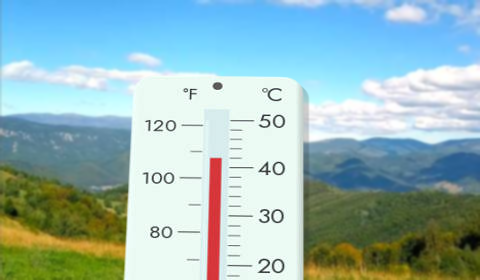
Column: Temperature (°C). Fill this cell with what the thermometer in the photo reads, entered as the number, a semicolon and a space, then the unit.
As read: 42; °C
